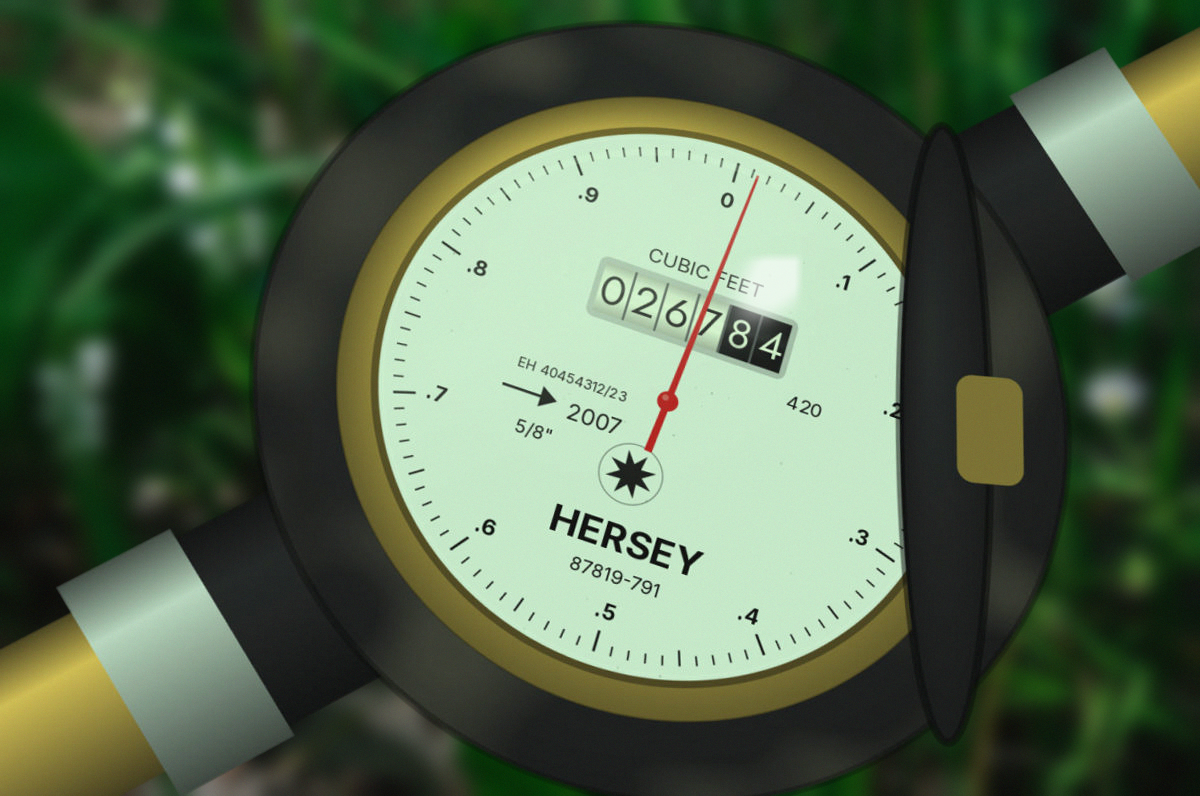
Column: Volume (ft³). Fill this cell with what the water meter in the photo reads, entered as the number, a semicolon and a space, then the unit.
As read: 26784.01; ft³
